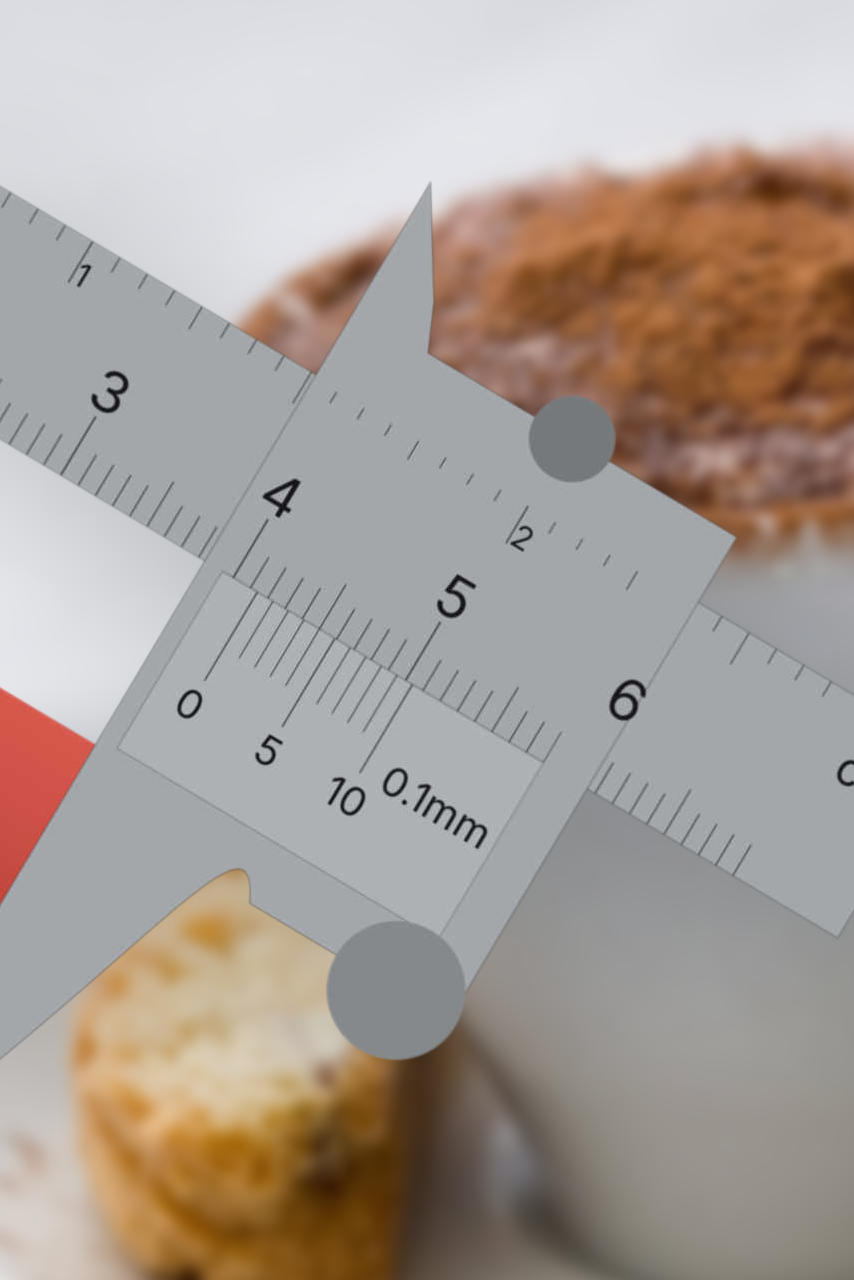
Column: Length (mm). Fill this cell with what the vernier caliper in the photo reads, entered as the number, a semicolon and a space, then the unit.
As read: 41.4; mm
